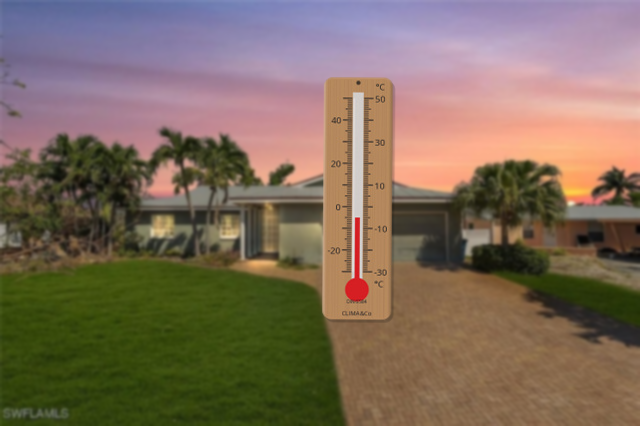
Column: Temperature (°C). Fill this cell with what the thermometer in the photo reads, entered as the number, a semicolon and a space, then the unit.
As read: -5; °C
